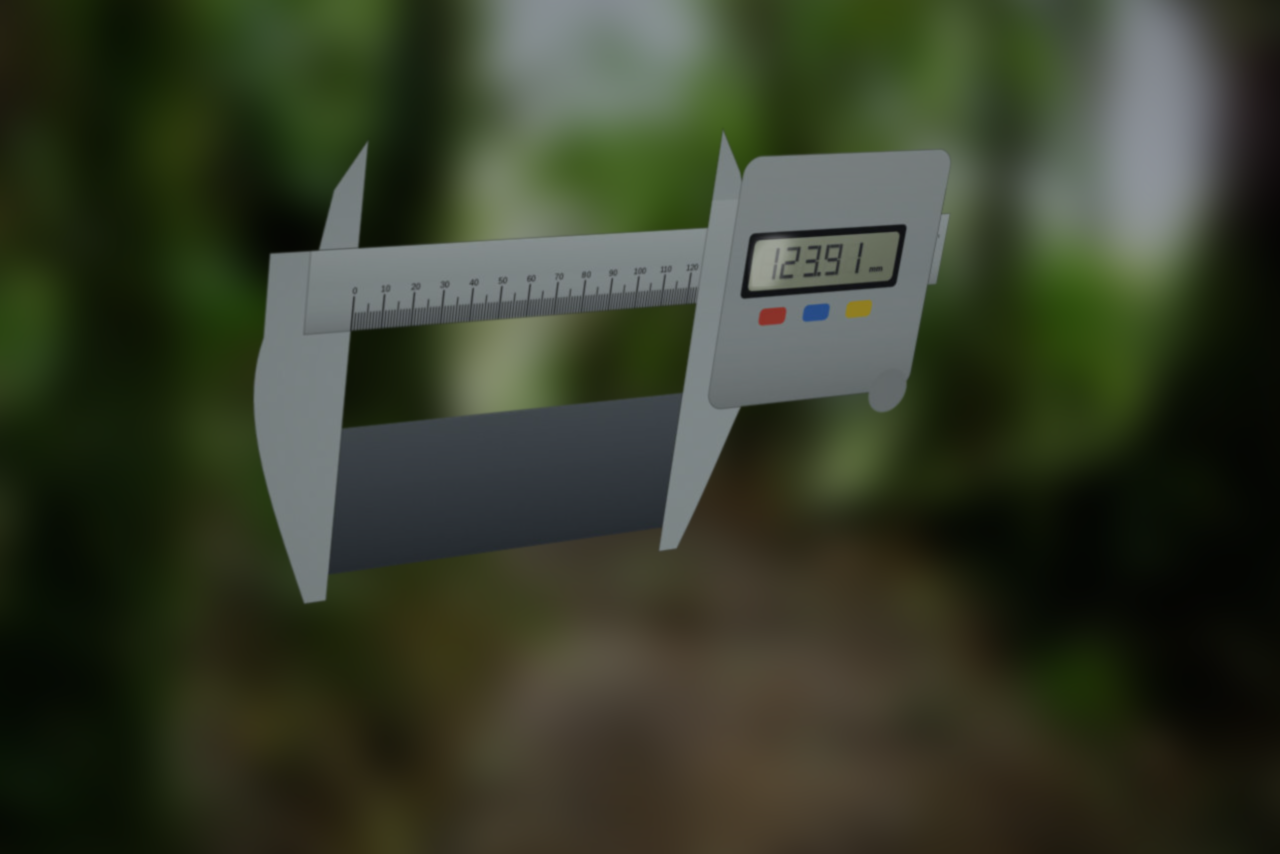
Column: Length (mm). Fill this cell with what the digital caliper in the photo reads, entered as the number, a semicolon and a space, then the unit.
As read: 123.91; mm
